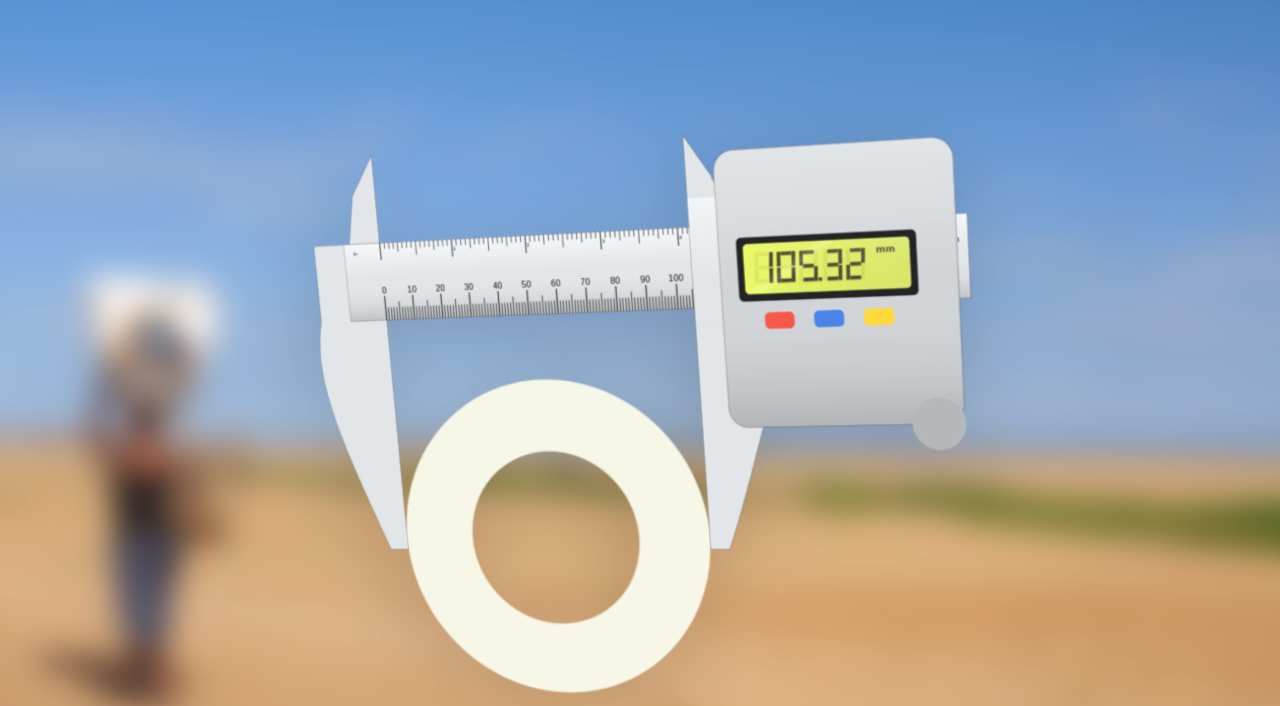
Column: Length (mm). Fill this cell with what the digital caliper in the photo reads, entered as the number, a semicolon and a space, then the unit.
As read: 105.32; mm
